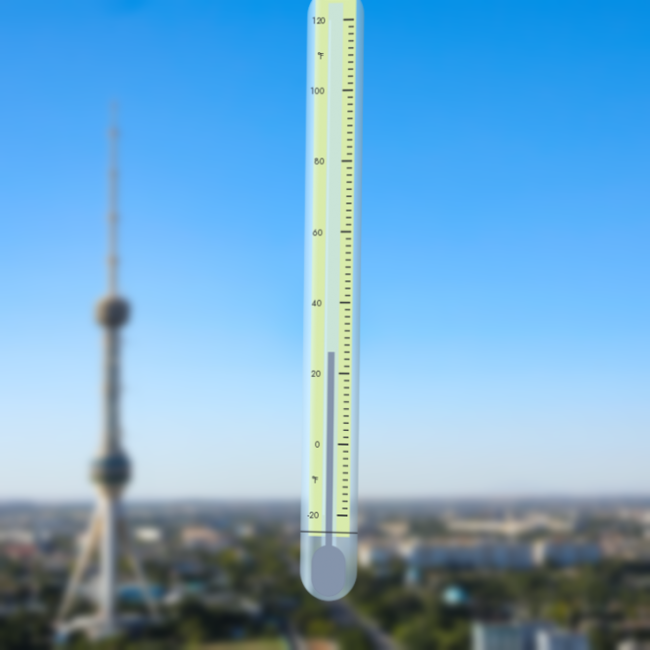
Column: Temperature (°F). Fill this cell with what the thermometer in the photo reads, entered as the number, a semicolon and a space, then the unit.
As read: 26; °F
